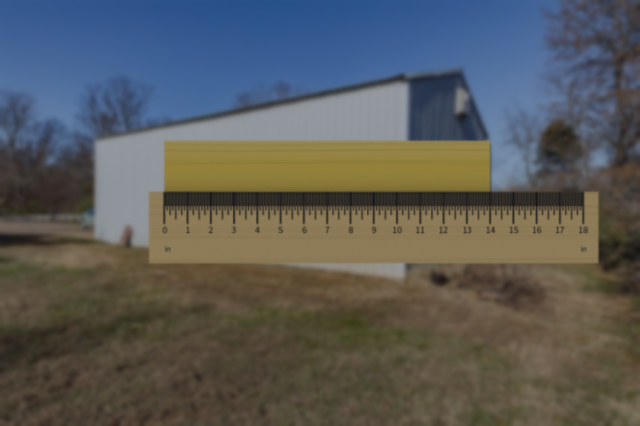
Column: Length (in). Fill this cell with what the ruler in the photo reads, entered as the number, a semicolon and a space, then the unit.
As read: 14; in
